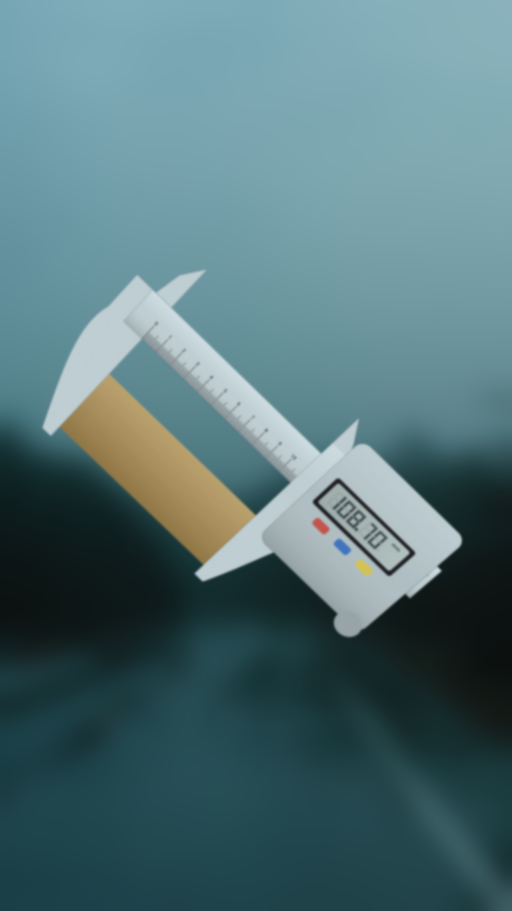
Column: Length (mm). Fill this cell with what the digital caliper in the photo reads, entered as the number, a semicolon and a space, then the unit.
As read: 108.70; mm
